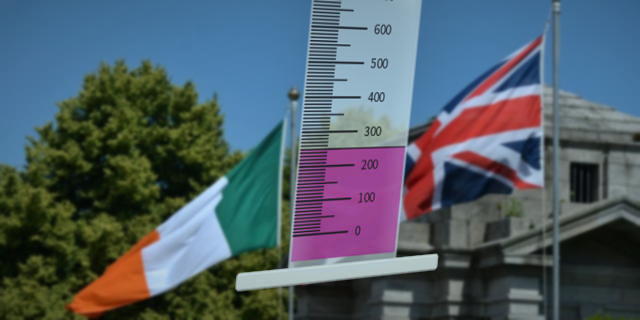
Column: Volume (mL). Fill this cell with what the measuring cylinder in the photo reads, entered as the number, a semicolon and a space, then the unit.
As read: 250; mL
